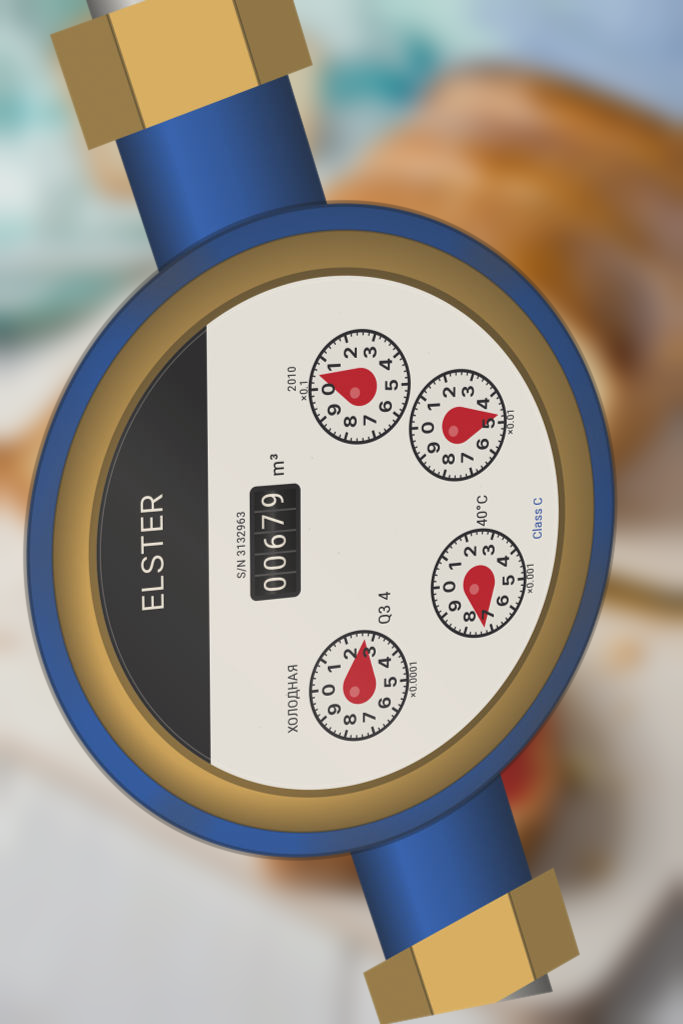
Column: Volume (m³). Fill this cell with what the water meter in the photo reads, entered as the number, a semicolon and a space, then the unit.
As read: 679.0472; m³
